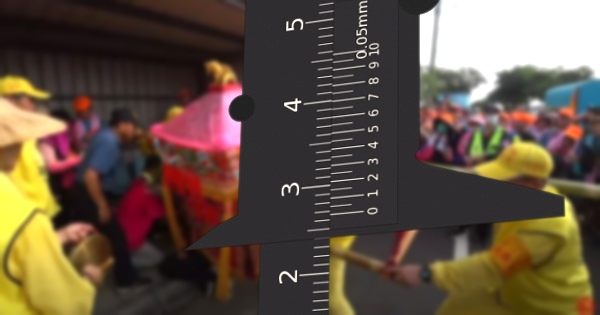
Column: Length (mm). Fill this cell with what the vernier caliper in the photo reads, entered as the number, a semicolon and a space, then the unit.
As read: 26.6; mm
